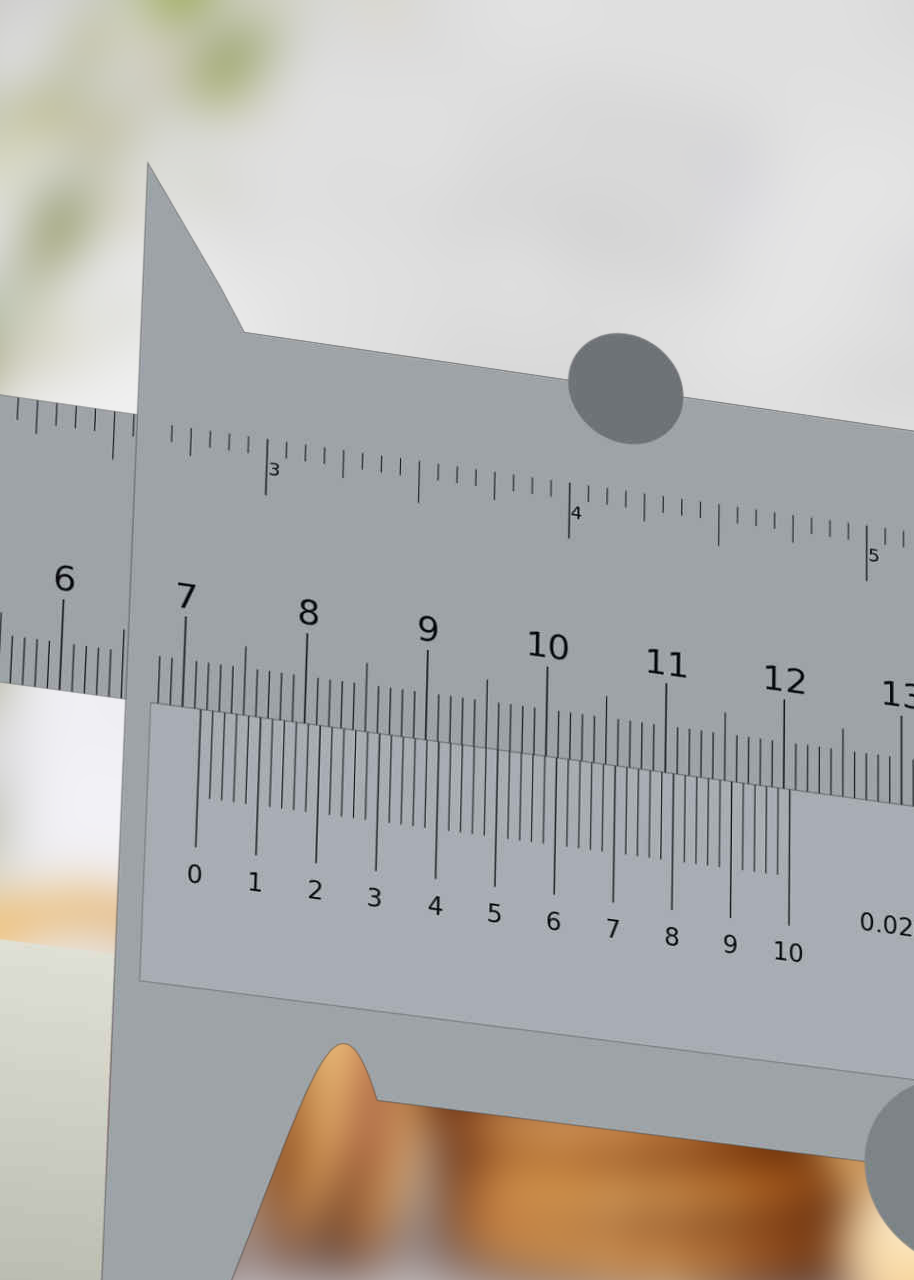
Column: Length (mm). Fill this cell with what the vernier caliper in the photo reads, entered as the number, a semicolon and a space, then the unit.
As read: 71.5; mm
